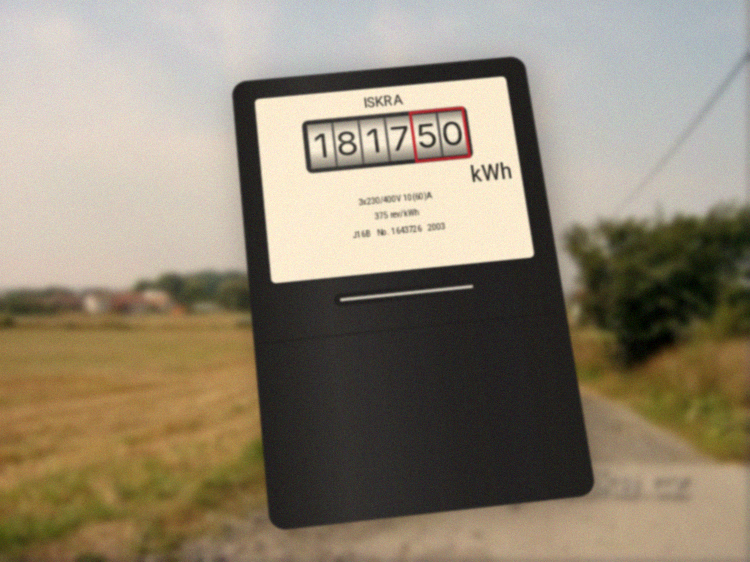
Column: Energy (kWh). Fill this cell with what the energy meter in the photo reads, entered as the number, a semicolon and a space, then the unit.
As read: 1817.50; kWh
